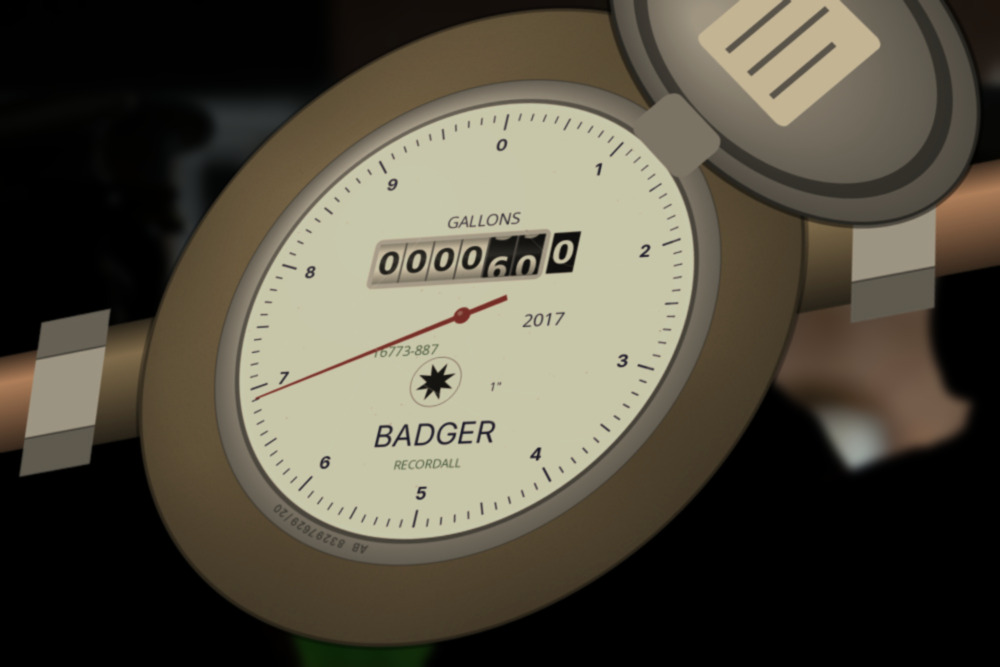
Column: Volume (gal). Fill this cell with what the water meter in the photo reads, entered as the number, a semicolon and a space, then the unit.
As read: 596.9; gal
